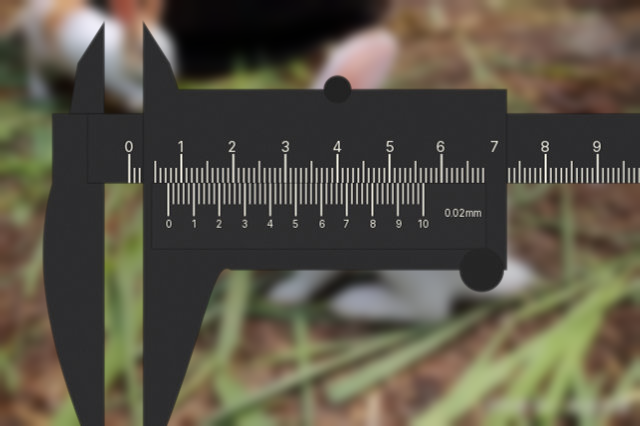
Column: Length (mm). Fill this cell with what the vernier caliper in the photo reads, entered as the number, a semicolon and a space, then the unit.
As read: 7.5; mm
